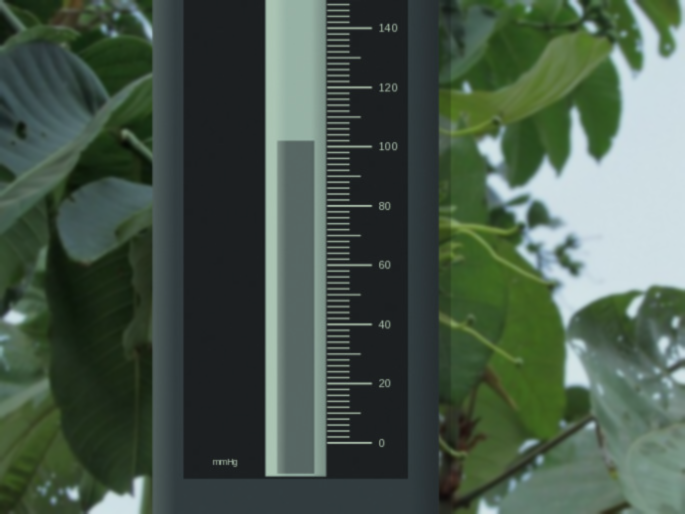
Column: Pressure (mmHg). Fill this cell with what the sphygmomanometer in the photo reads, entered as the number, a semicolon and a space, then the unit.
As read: 102; mmHg
